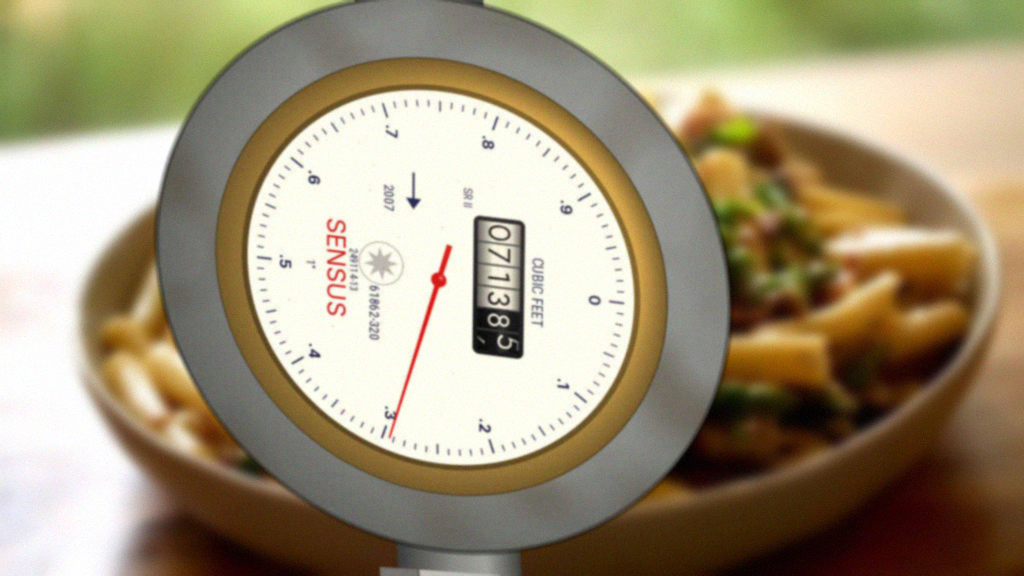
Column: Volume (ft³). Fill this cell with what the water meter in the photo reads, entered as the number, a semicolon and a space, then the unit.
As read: 71385.29; ft³
